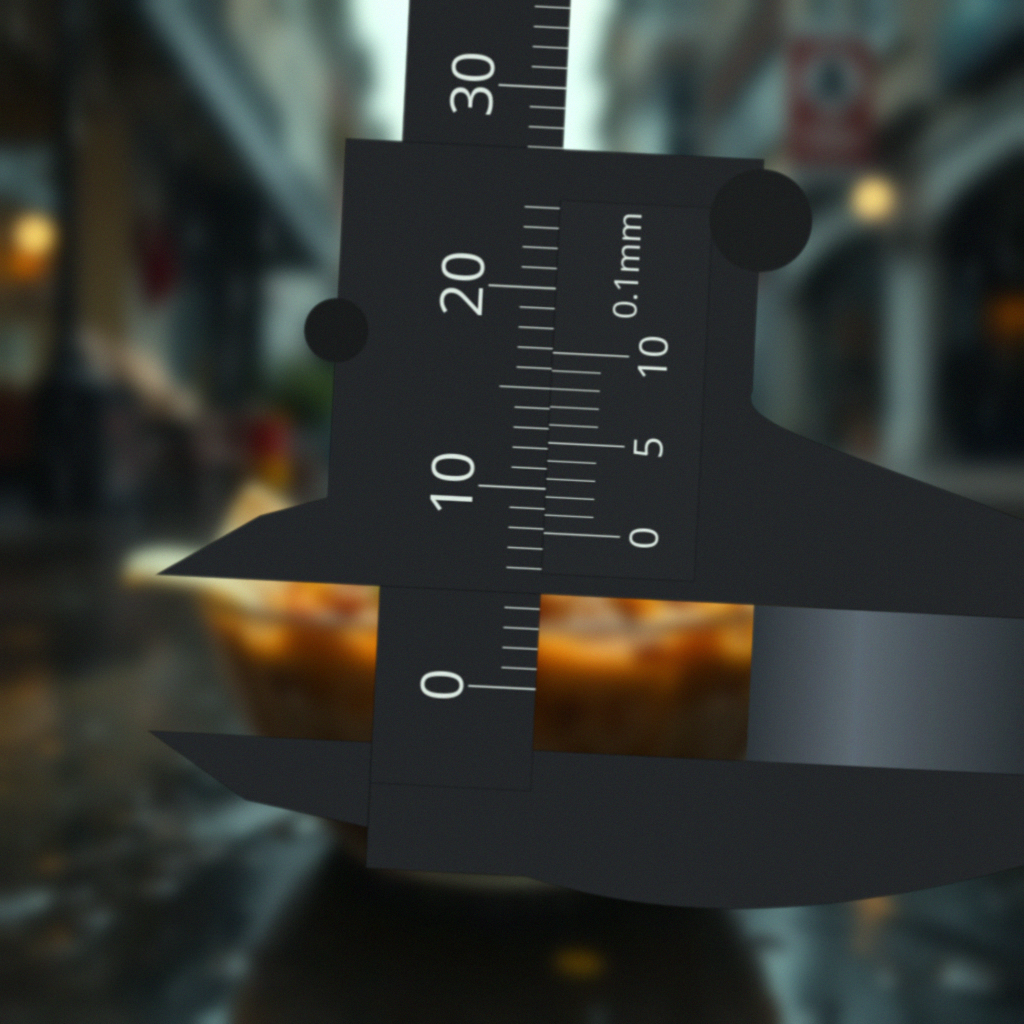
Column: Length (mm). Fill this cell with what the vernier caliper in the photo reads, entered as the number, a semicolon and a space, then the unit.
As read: 7.8; mm
